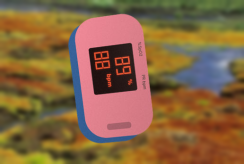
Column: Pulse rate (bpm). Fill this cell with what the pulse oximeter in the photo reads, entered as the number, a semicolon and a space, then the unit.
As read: 88; bpm
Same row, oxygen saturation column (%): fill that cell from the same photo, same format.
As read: 89; %
